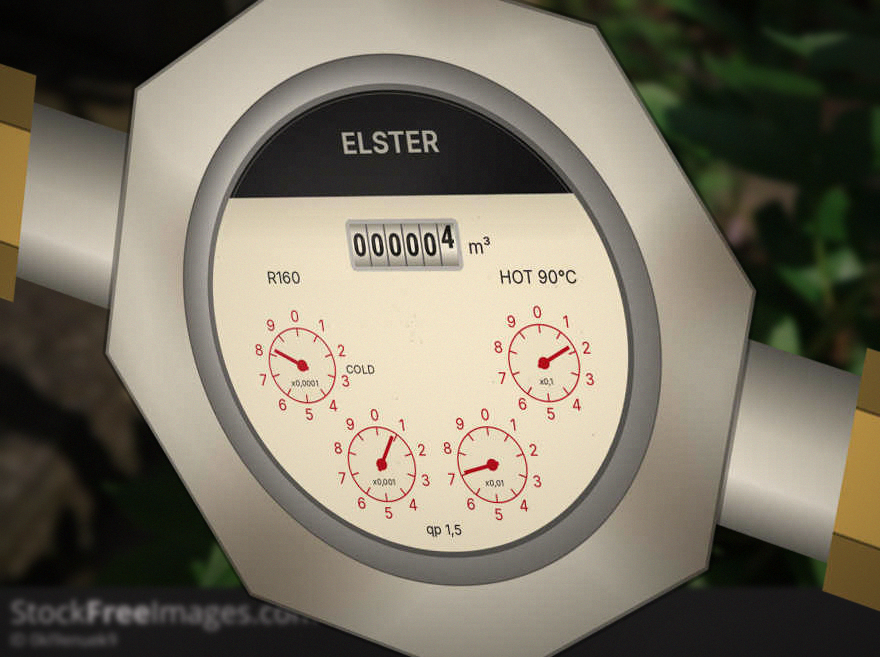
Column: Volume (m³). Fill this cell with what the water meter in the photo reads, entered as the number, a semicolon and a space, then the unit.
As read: 4.1708; m³
